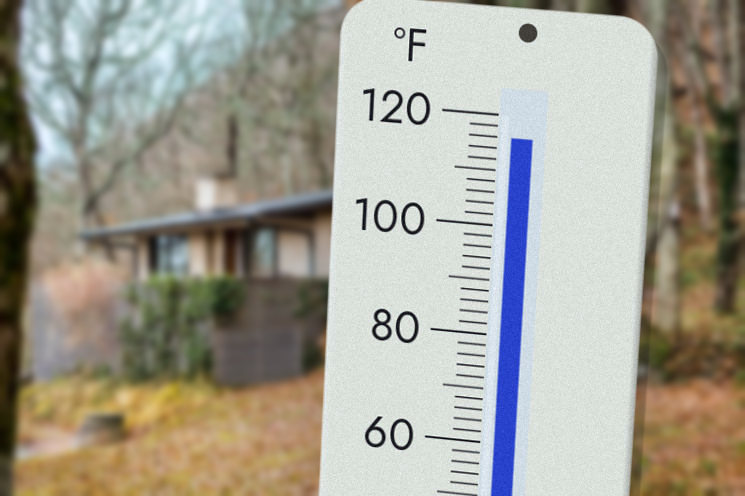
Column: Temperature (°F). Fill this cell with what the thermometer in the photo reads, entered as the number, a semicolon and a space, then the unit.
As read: 116; °F
